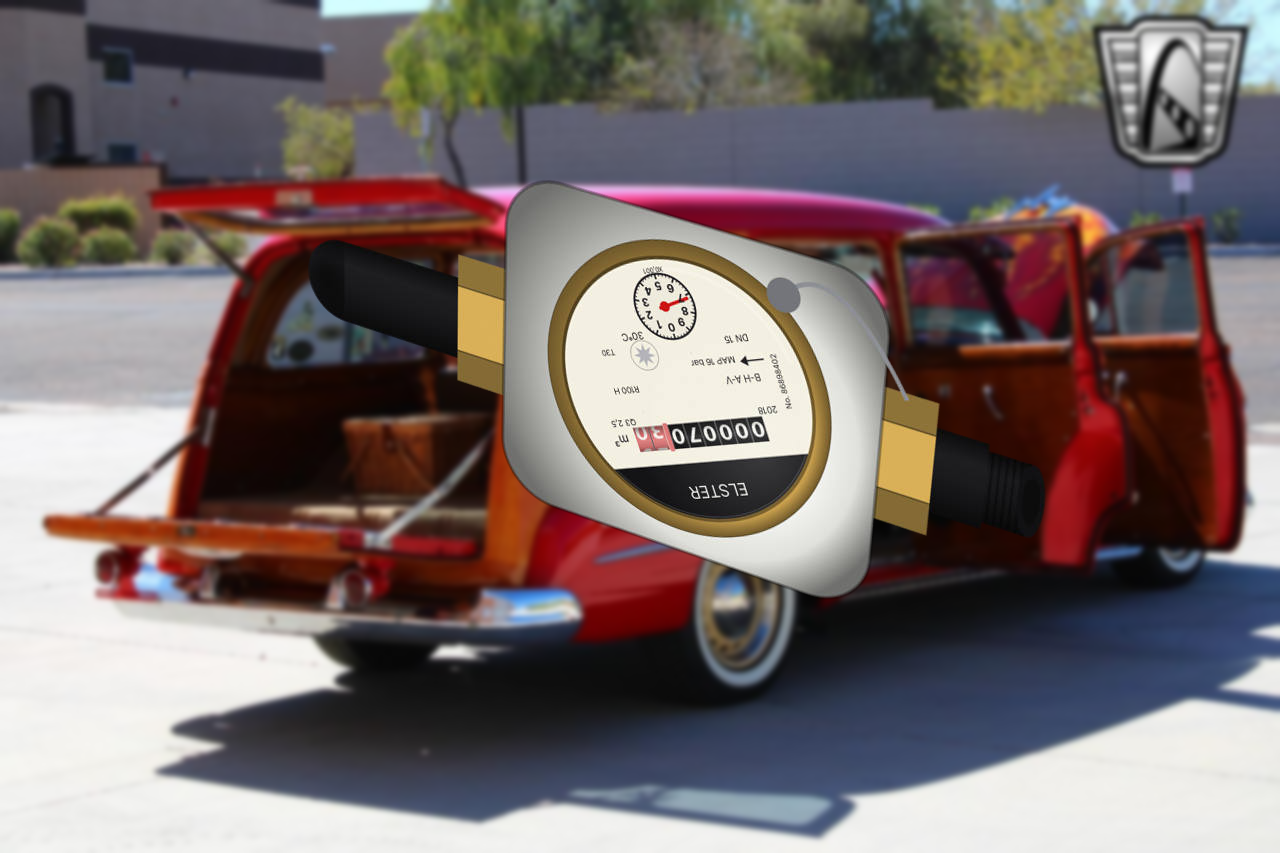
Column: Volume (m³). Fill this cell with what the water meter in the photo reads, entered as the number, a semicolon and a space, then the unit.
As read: 70.297; m³
